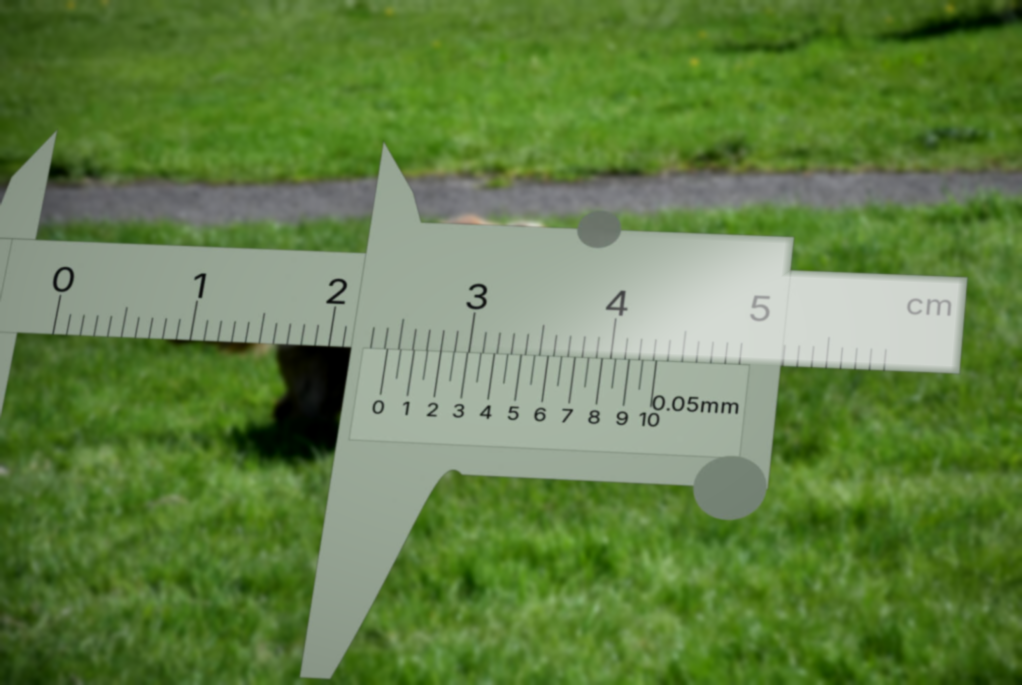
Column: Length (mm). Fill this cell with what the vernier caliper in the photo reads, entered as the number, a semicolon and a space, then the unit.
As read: 24.2; mm
